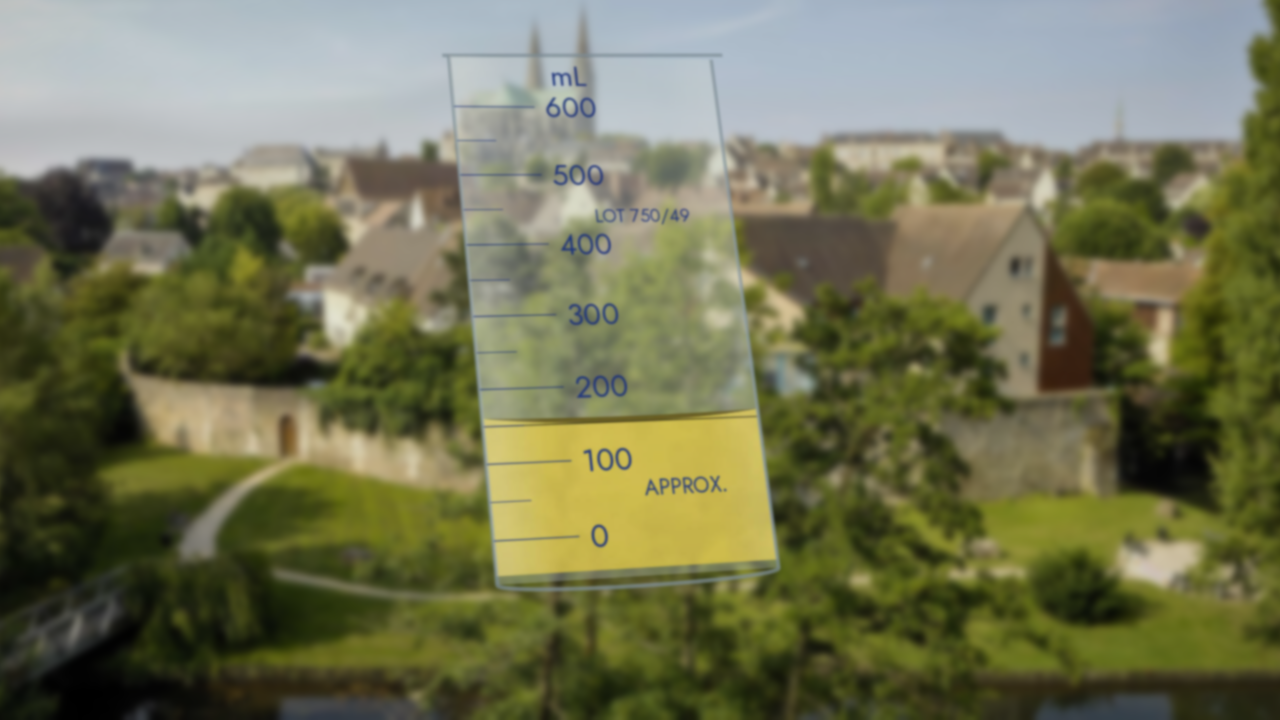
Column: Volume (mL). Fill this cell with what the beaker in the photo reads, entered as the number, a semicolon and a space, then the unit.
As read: 150; mL
